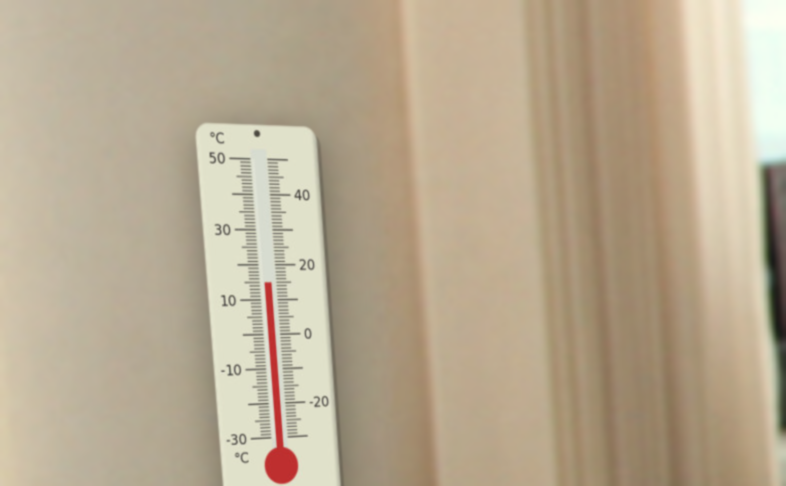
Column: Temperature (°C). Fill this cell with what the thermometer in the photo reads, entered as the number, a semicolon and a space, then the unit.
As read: 15; °C
